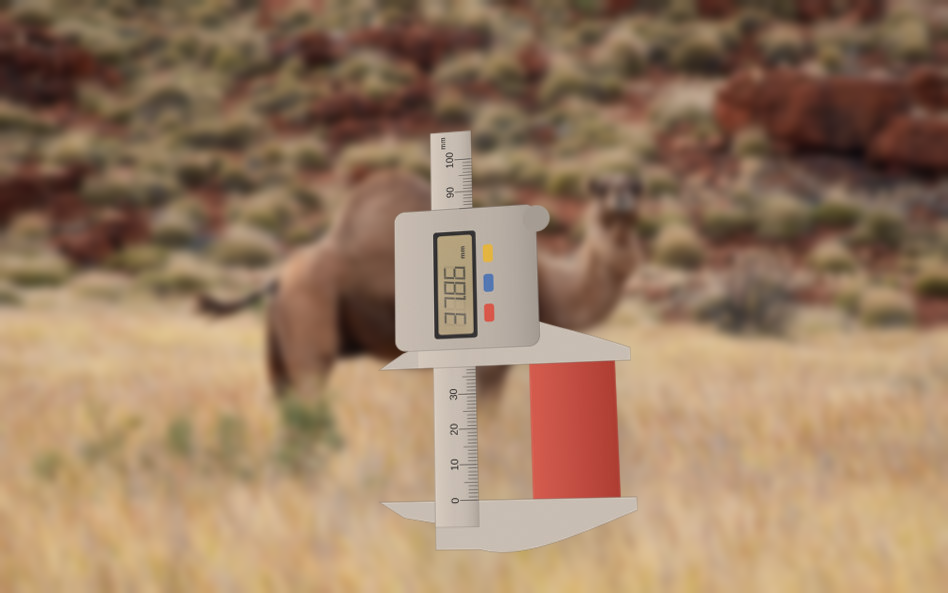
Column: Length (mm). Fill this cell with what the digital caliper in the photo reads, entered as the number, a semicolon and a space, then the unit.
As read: 37.86; mm
